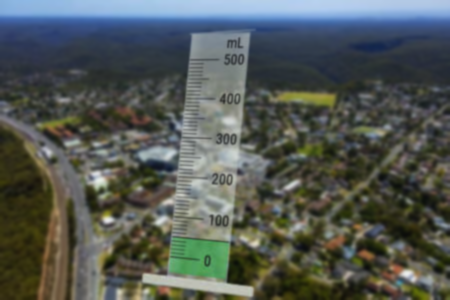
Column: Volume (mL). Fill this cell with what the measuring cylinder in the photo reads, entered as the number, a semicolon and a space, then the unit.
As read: 50; mL
